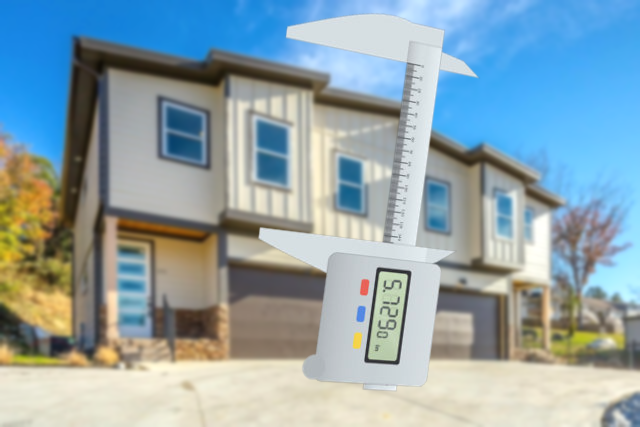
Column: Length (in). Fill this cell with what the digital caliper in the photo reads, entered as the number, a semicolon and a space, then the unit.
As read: 5.7290; in
